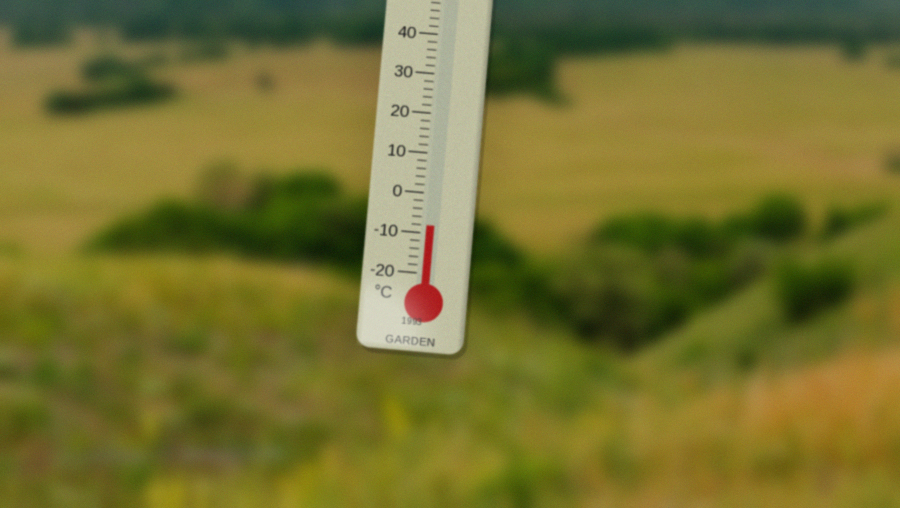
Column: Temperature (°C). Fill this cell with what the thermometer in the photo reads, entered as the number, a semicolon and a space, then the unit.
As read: -8; °C
